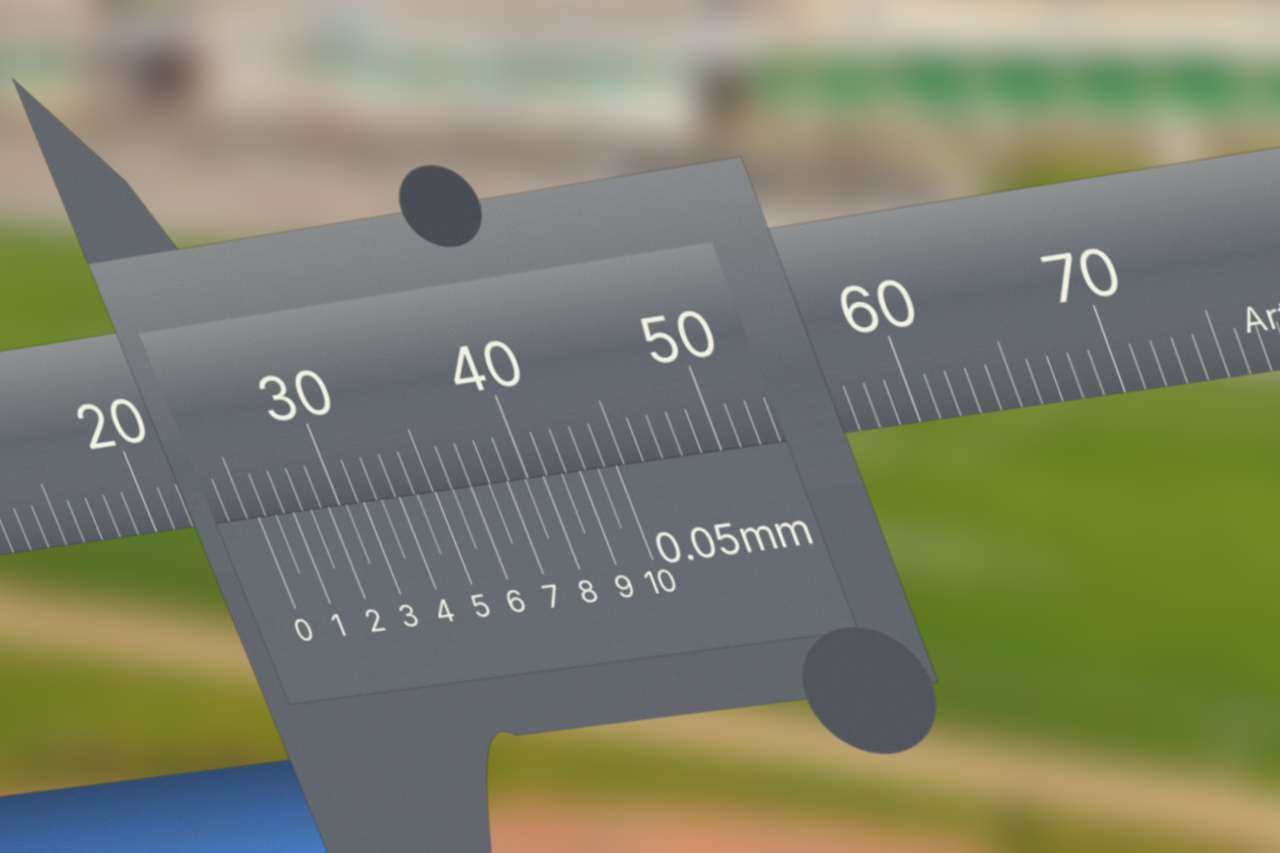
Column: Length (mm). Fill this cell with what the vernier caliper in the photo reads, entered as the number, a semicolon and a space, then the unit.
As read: 25.6; mm
